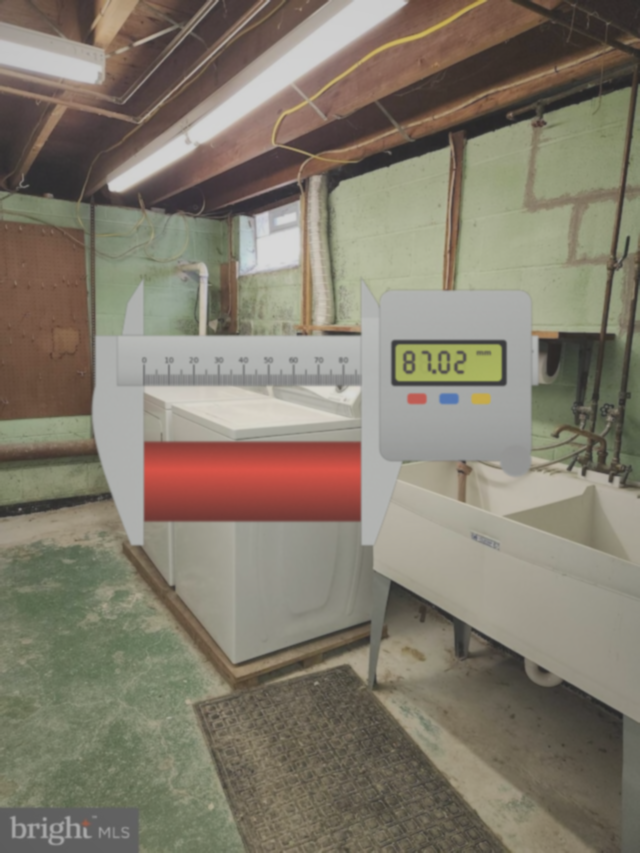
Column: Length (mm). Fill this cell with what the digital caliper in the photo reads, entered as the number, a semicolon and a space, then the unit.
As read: 87.02; mm
